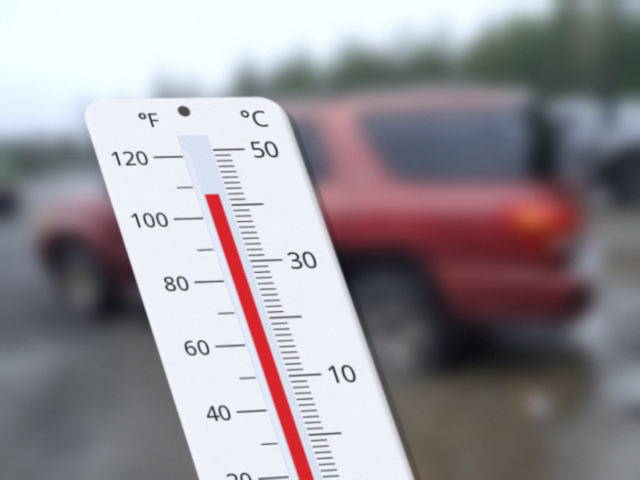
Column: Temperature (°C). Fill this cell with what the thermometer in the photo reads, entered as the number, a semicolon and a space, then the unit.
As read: 42; °C
